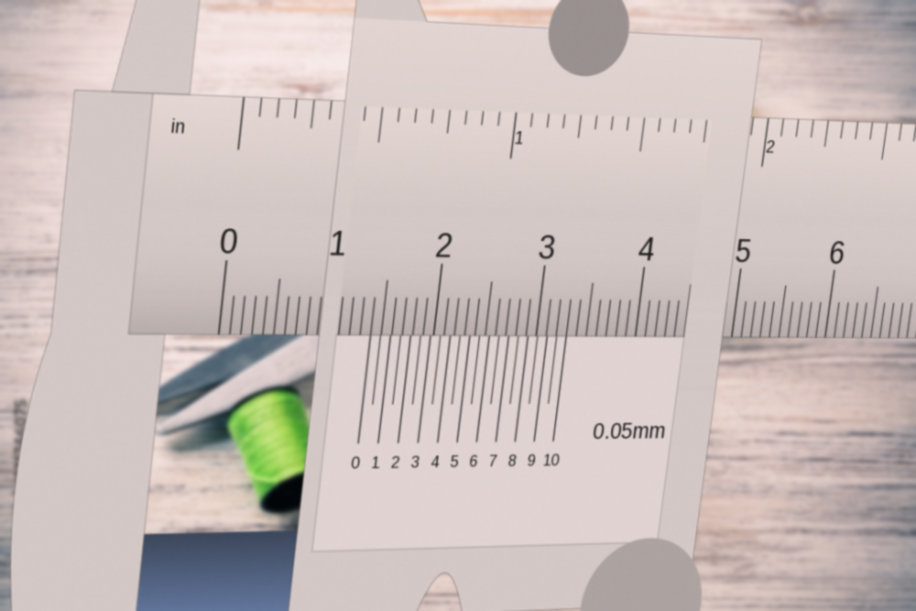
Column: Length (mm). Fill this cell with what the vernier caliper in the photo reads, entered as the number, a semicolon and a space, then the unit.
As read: 14.0; mm
